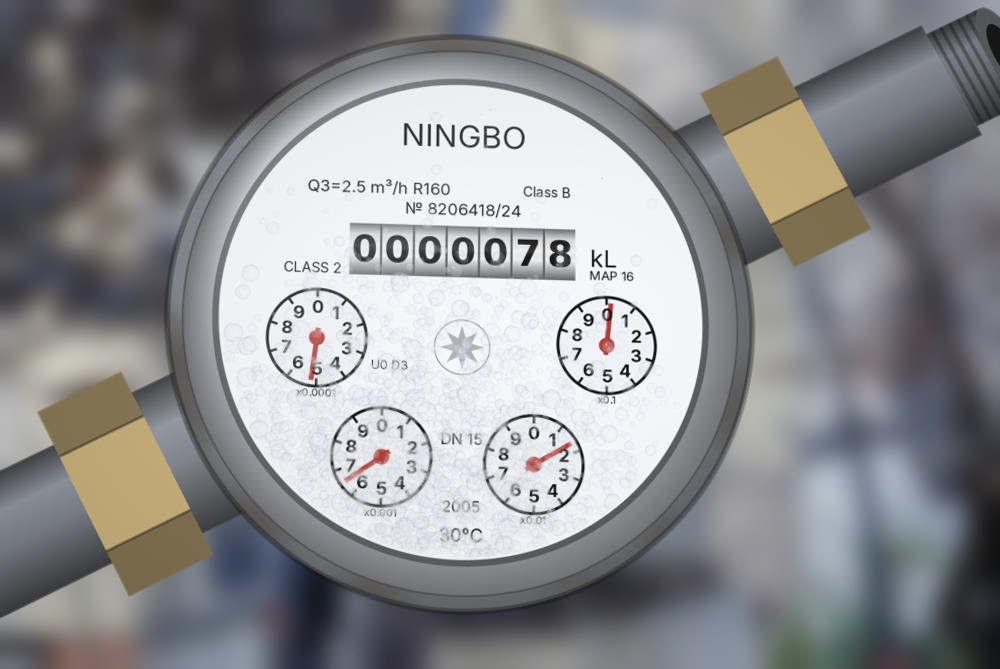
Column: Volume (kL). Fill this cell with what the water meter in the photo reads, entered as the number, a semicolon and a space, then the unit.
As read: 78.0165; kL
